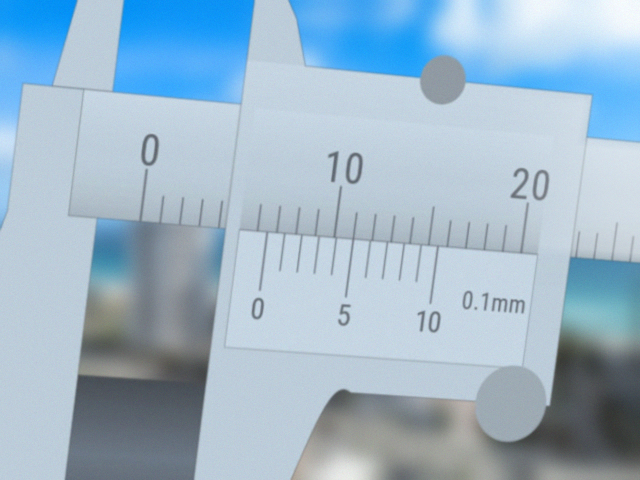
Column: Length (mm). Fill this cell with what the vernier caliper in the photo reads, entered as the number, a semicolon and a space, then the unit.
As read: 6.5; mm
